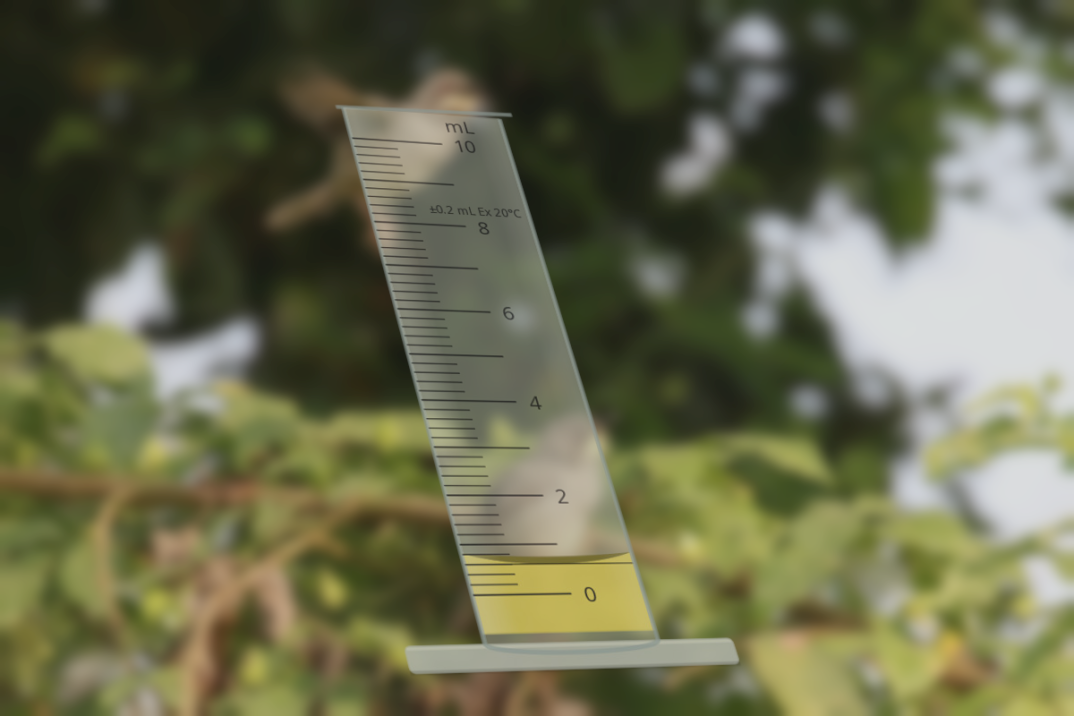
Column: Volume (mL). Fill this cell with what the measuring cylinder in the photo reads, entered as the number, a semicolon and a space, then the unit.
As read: 0.6; mL
